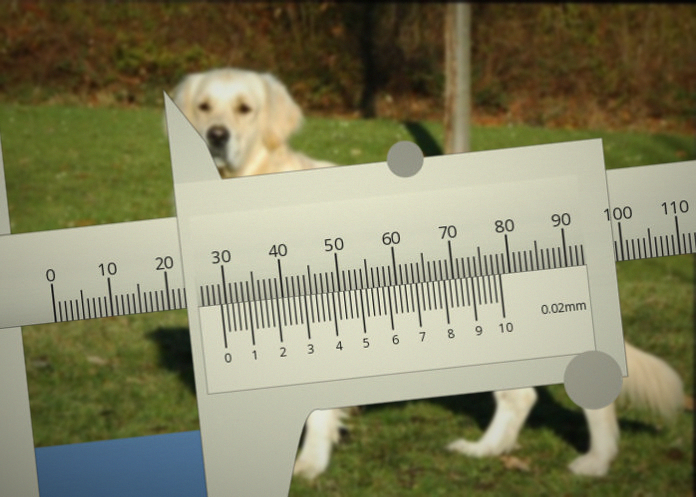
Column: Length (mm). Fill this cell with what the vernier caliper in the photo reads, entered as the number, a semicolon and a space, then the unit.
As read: 29.2; mm
